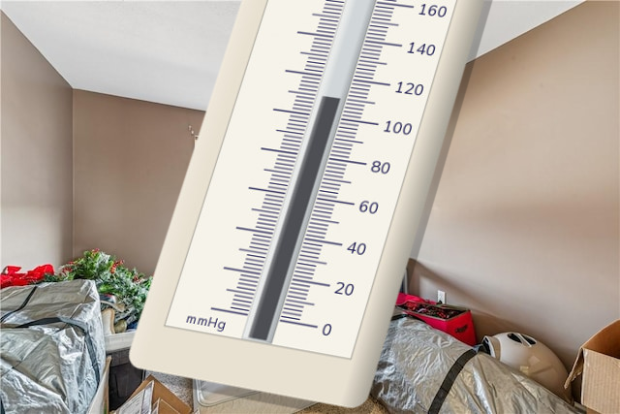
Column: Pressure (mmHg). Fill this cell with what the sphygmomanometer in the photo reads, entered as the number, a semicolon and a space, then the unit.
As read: 110; mmHg
